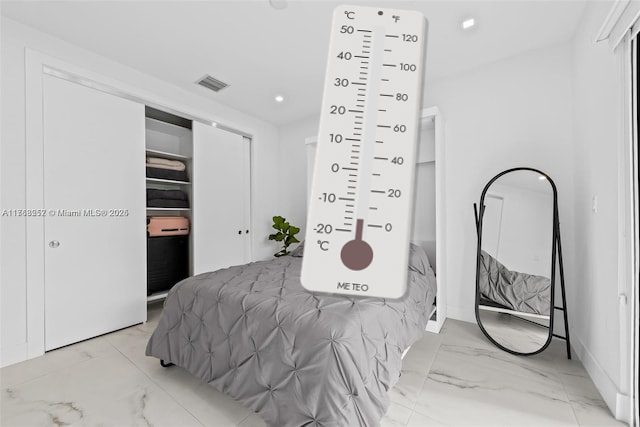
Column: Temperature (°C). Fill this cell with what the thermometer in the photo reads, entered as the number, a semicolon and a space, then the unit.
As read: -16; °C
